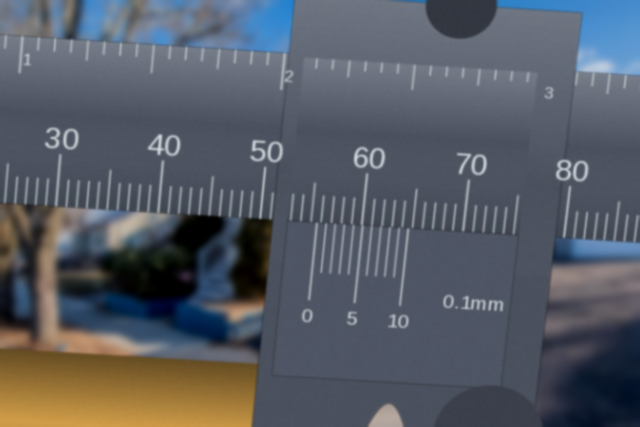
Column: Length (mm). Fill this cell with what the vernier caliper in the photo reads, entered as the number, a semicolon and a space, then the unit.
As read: 55.6; mm
